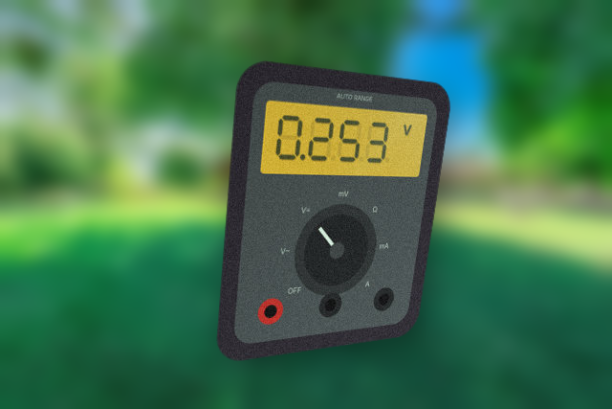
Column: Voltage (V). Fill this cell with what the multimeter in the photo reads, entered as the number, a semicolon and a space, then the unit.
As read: 0.253; V
